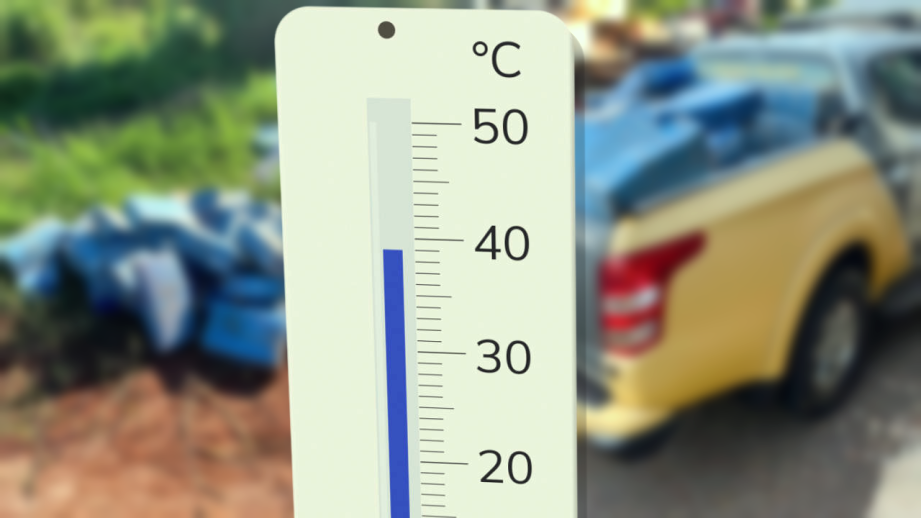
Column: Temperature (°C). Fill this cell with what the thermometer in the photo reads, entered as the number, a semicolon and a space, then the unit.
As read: 39; °C
